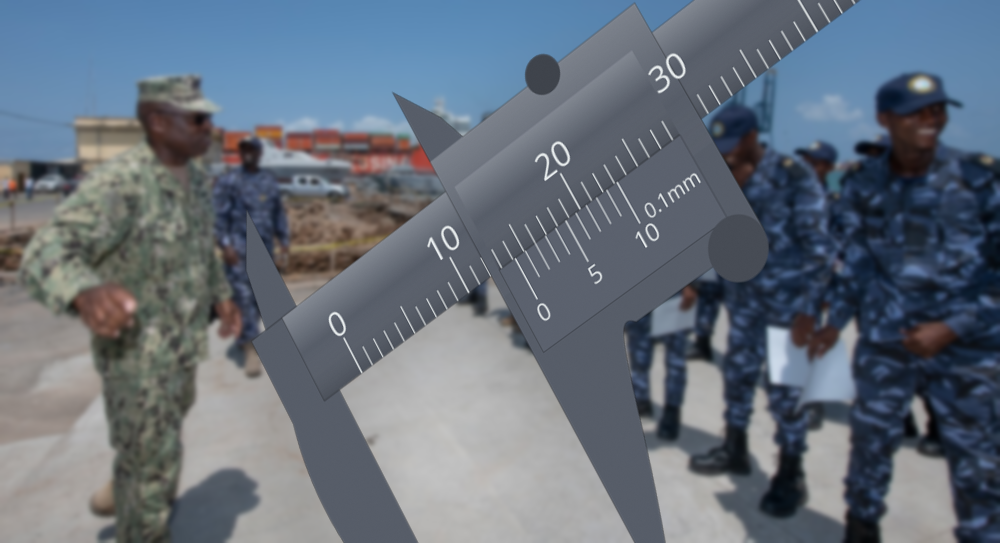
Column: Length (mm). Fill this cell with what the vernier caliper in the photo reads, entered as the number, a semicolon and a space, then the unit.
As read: 14.2; mm
